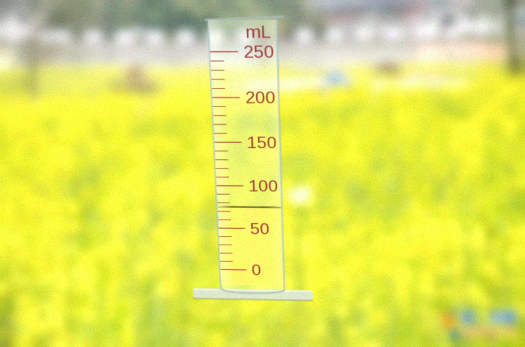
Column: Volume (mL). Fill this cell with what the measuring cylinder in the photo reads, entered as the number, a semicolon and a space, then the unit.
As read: 75; mL
